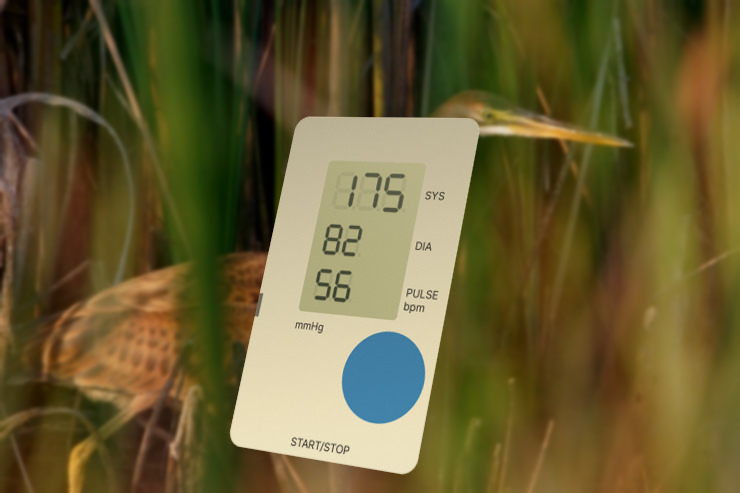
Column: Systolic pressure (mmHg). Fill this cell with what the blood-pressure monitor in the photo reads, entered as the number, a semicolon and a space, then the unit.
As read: 175; mmHg
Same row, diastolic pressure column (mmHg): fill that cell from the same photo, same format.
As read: 82; mmHg
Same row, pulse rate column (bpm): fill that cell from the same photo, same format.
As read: 56; bpm
